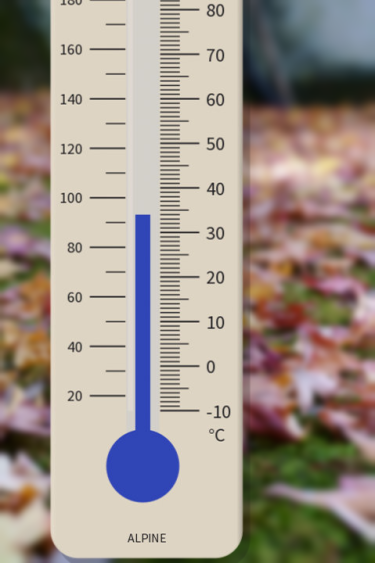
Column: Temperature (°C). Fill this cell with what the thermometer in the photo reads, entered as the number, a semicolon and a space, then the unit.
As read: 34; °C
